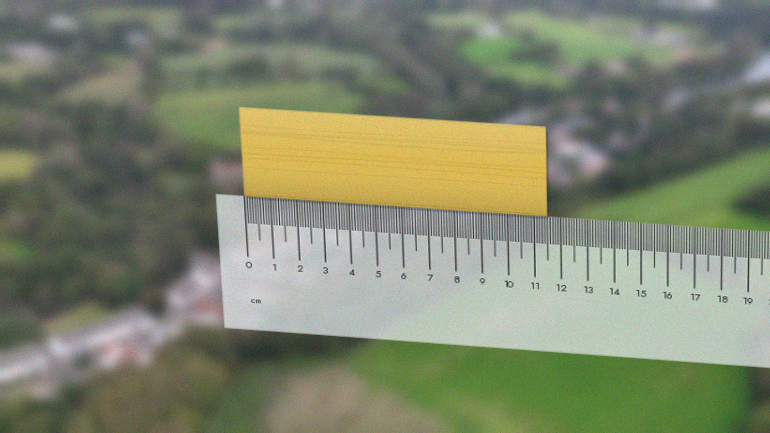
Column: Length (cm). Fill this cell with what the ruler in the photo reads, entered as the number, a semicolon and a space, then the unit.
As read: 11.5; cm
